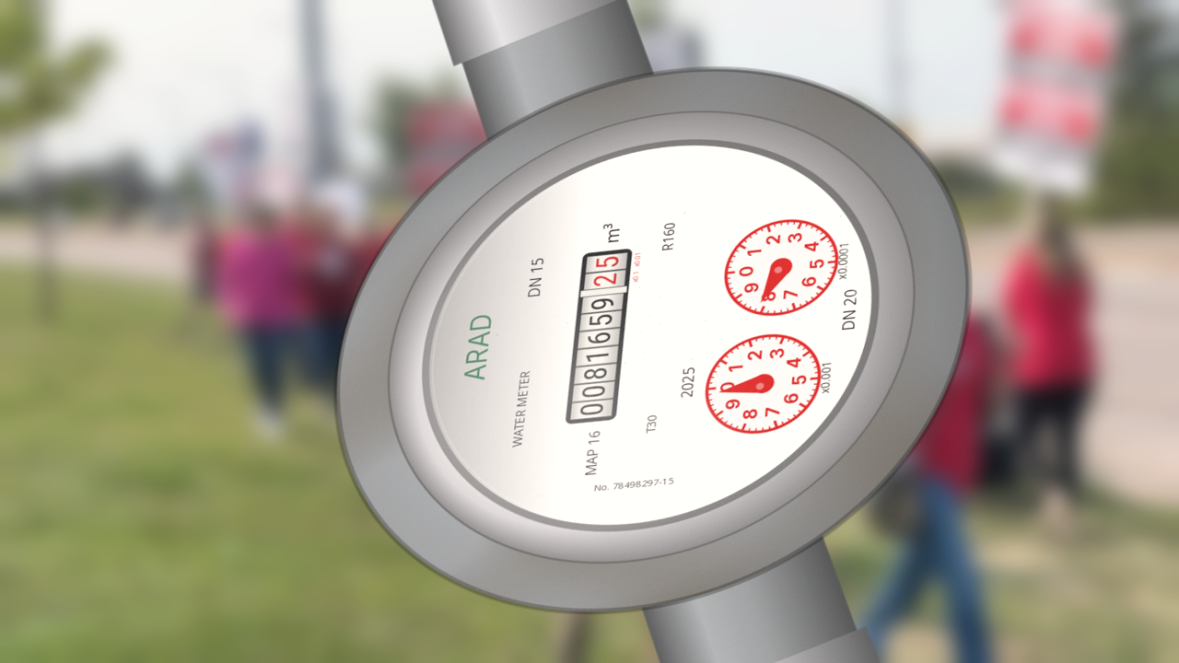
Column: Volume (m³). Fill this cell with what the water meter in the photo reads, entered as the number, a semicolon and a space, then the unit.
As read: 81659.2498; m³
